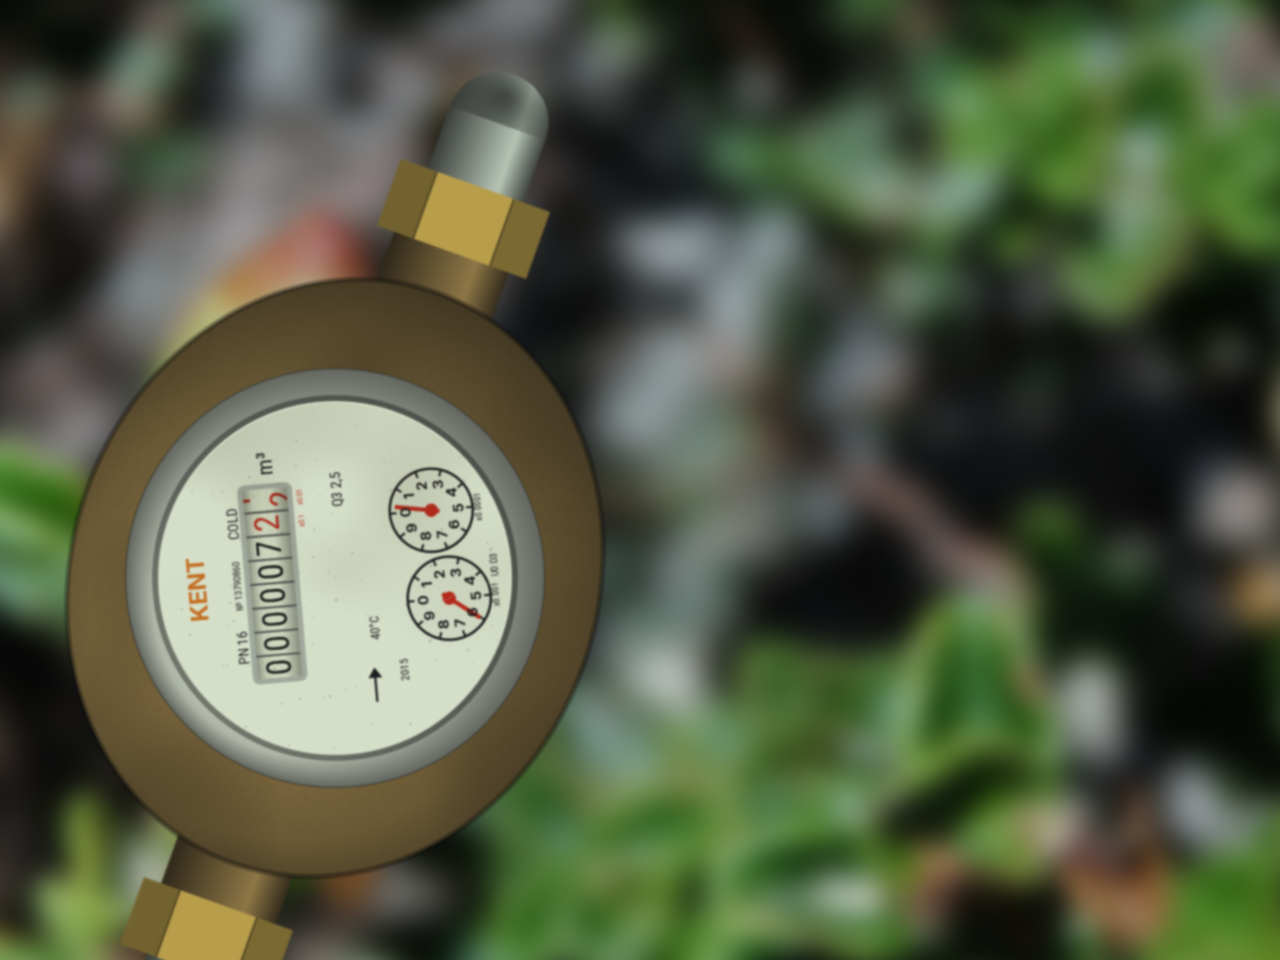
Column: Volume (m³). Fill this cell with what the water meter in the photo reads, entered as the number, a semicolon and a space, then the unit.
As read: 7.2160; m³
